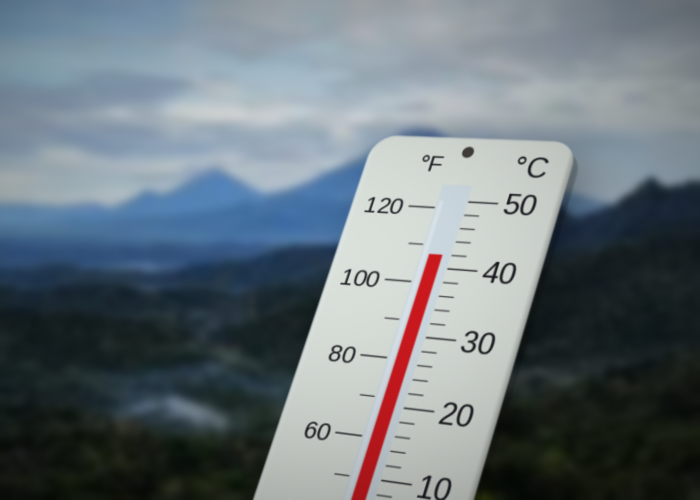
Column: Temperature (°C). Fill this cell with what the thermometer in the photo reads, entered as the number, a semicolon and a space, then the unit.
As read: 42; °C
